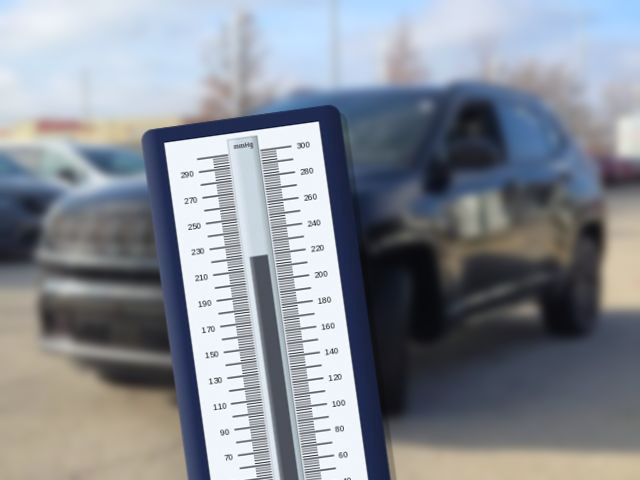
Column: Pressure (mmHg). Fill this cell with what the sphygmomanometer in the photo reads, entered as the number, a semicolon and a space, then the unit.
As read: 220; mmHg
